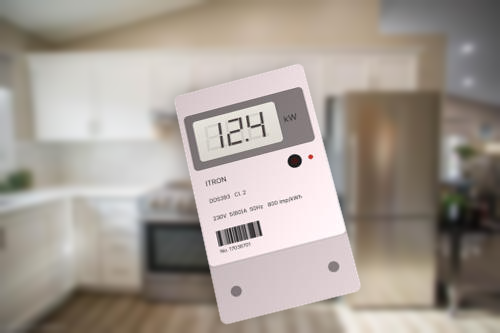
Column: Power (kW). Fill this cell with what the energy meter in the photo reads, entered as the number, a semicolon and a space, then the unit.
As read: 12.4; kW
